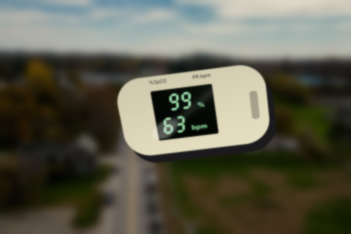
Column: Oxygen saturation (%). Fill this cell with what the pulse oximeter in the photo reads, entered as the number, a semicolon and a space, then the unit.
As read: 99; %
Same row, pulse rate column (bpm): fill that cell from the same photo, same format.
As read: 63; bpm
